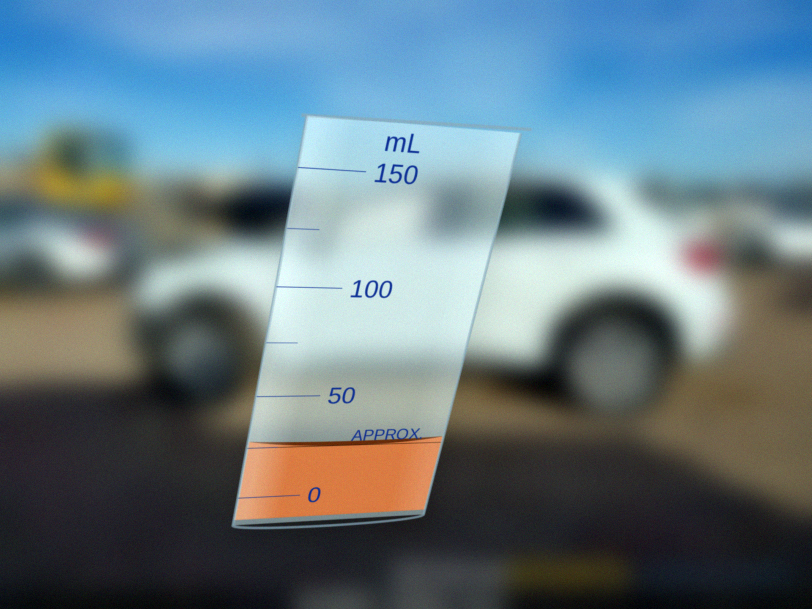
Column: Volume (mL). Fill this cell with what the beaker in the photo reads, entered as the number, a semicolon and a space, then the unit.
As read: 25; mL
